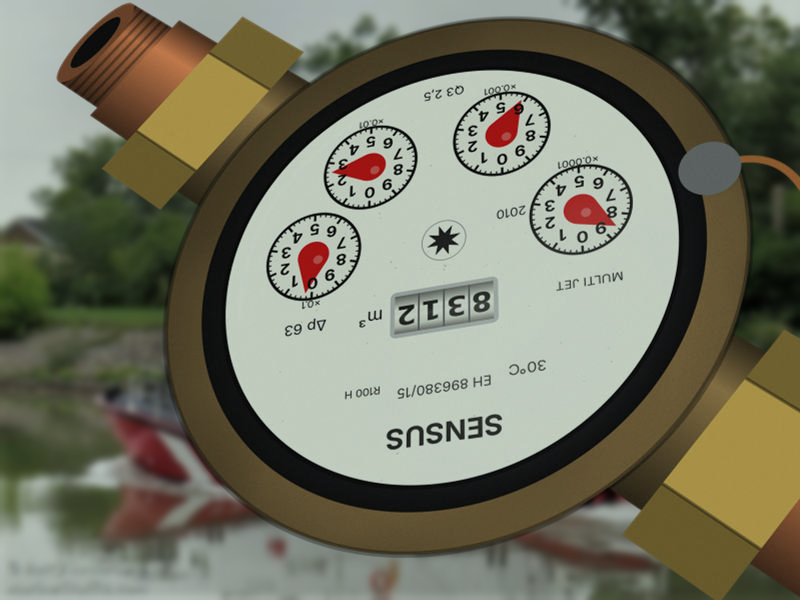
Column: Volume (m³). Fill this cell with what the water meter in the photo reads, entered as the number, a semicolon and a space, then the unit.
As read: 8312.0258; m³
